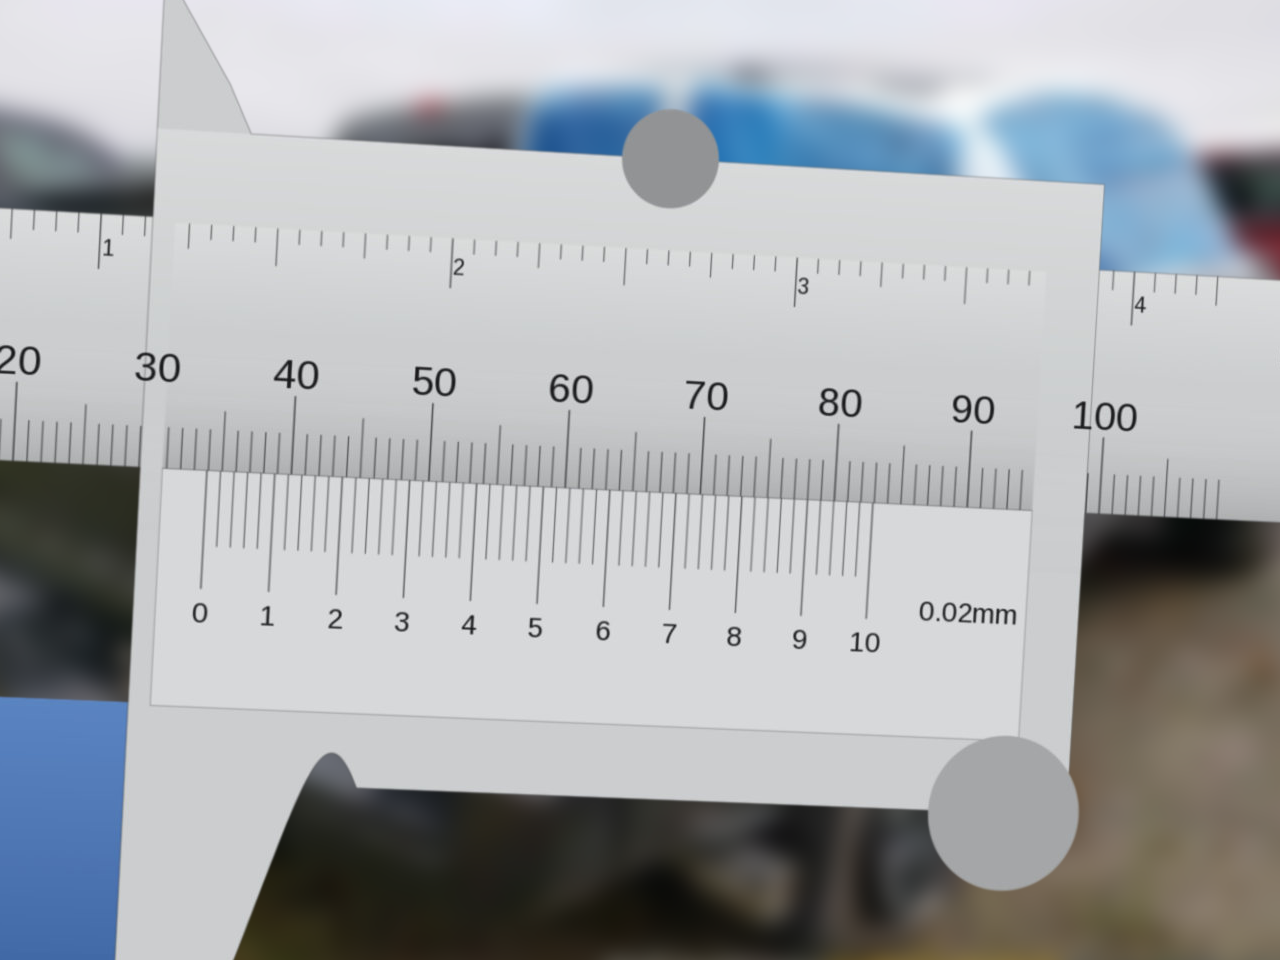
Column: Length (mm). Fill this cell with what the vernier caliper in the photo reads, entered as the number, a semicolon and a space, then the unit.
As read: 33.9; mm
